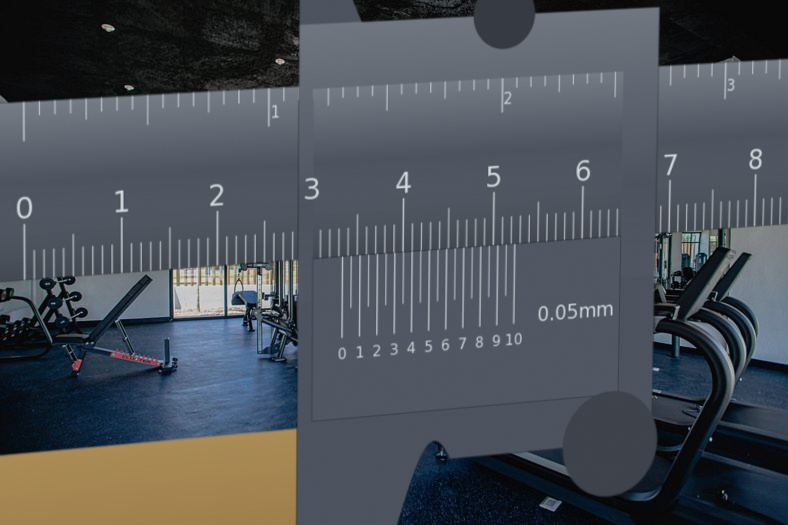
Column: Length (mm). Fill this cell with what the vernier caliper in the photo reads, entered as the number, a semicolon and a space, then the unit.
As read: 33.4; mm
